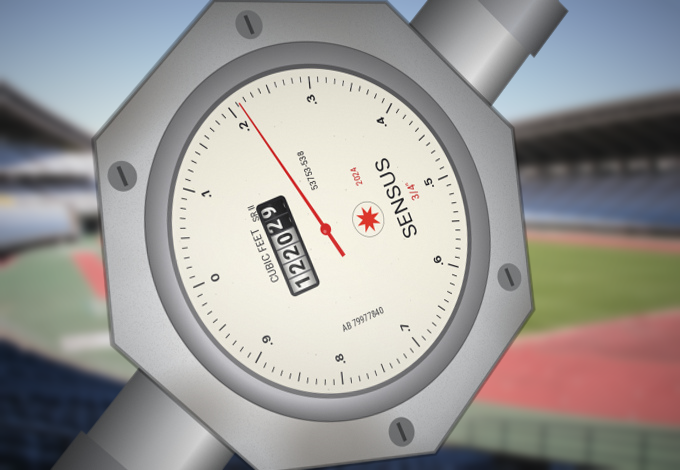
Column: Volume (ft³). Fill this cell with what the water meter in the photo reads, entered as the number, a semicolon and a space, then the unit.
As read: 122029.21; ft³
